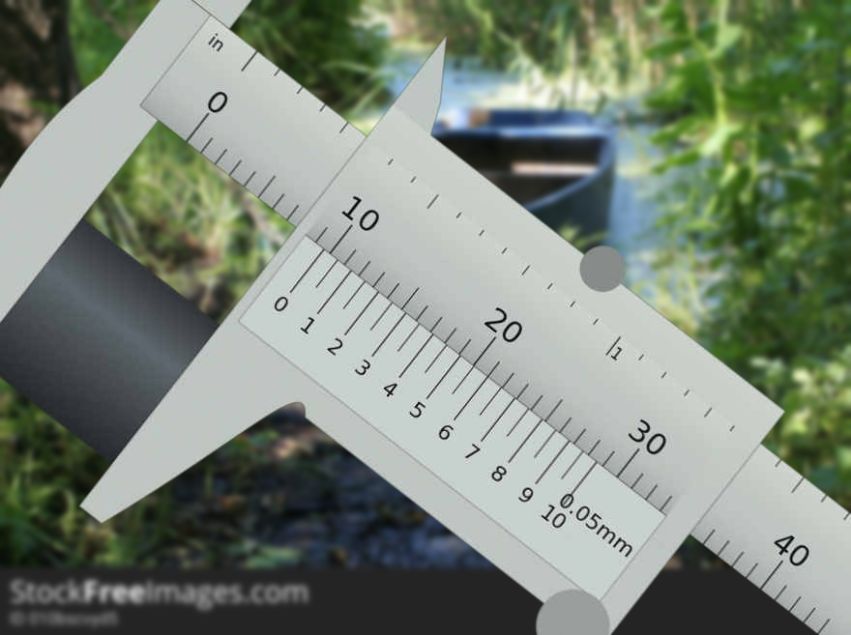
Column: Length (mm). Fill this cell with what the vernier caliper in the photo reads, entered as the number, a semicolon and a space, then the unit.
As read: 9.6; mm
